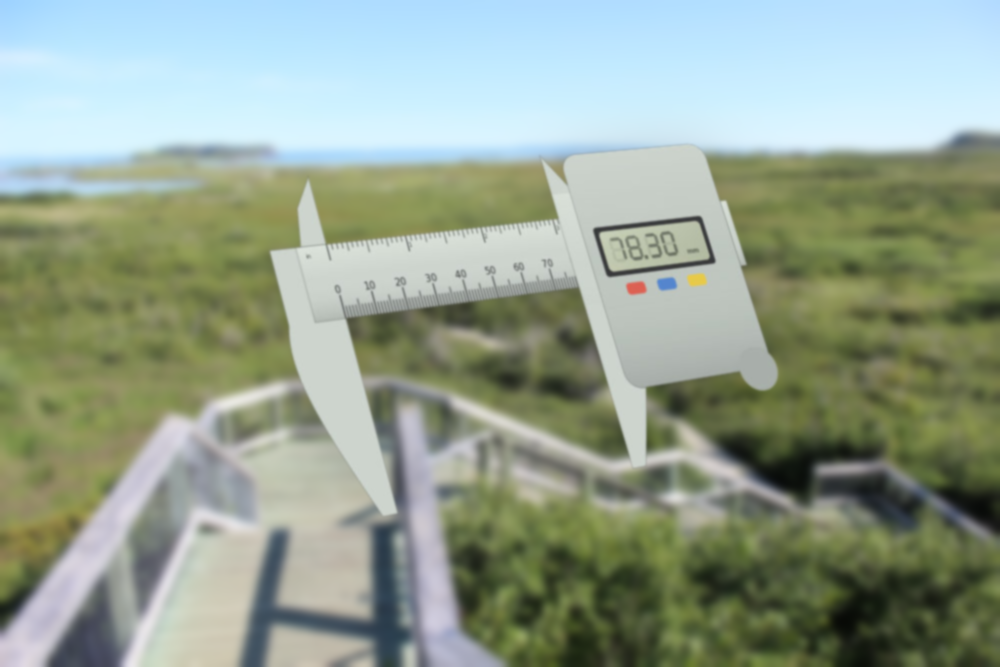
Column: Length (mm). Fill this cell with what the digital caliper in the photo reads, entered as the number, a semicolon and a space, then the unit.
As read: 78.30; mm
